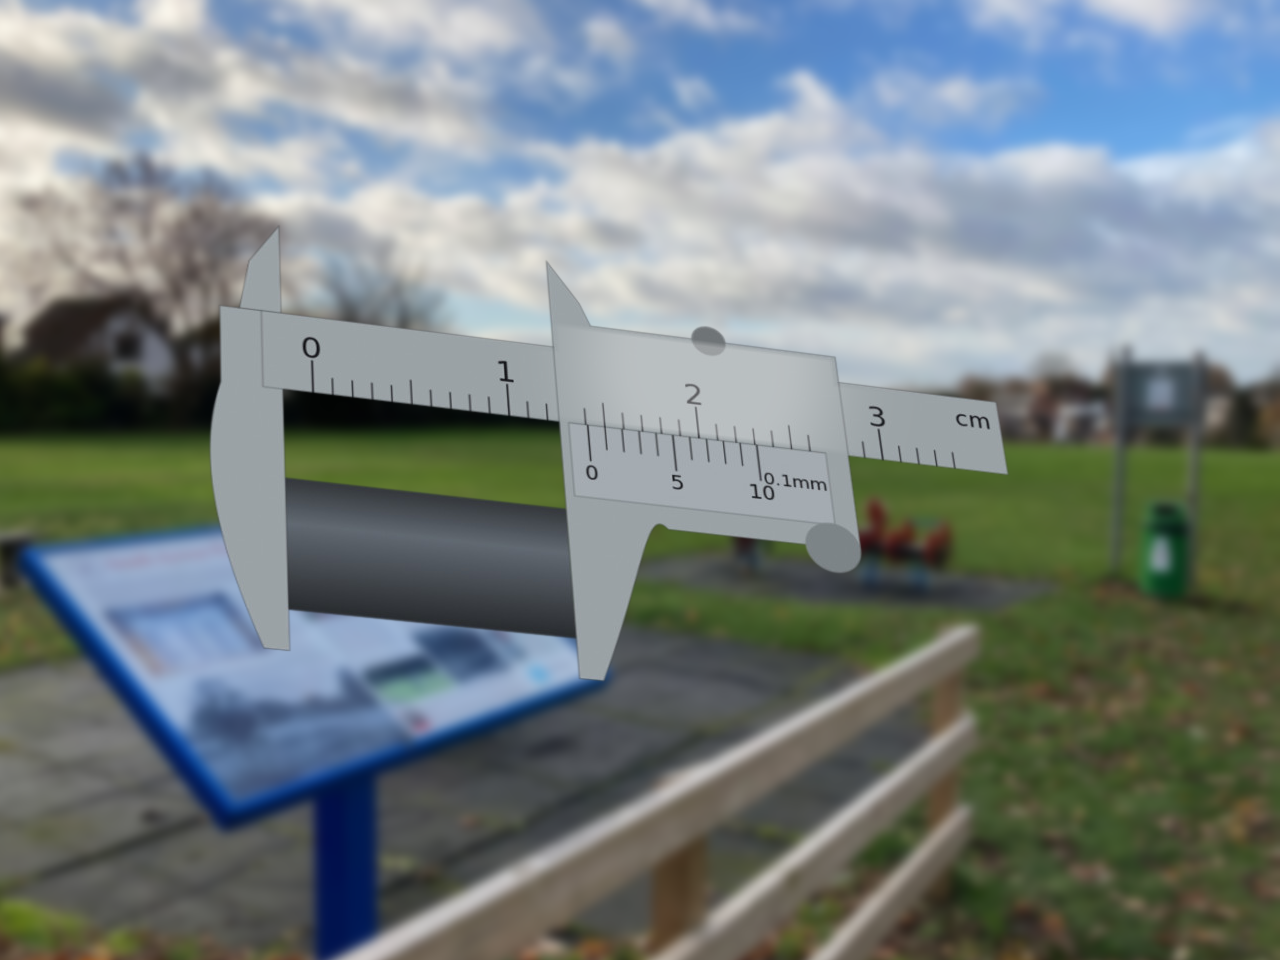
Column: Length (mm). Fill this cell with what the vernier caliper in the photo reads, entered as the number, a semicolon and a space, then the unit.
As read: 14.1; mm
